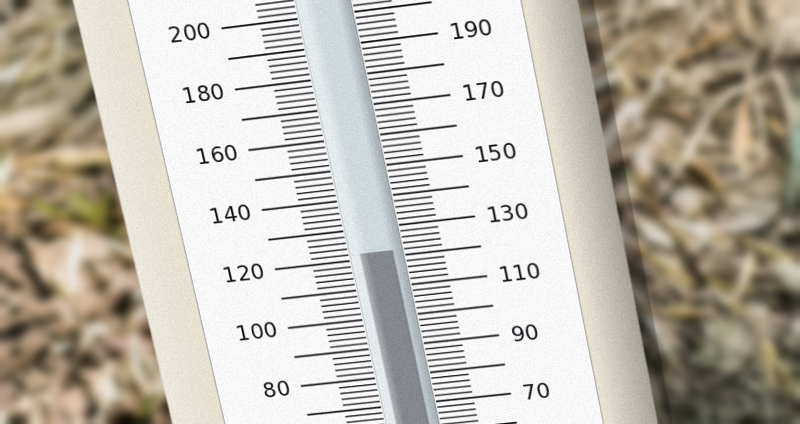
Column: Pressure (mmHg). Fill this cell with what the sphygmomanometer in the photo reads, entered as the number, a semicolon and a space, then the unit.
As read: 122; mmHg
